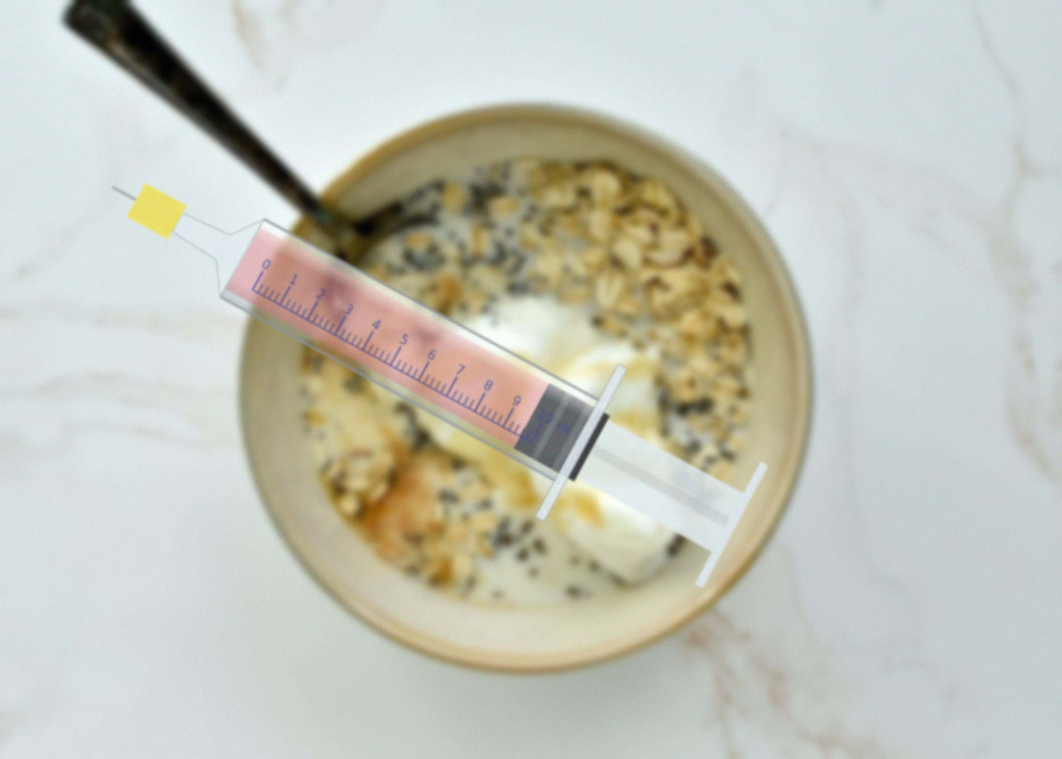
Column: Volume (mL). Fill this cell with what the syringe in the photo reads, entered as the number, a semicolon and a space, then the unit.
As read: 9.6; mL
